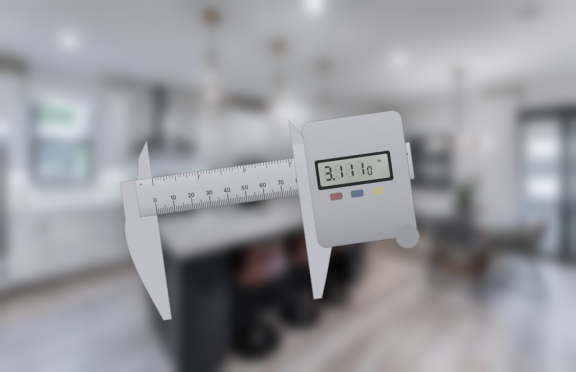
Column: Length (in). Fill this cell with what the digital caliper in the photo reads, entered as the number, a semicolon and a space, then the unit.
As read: 3.1110; in
